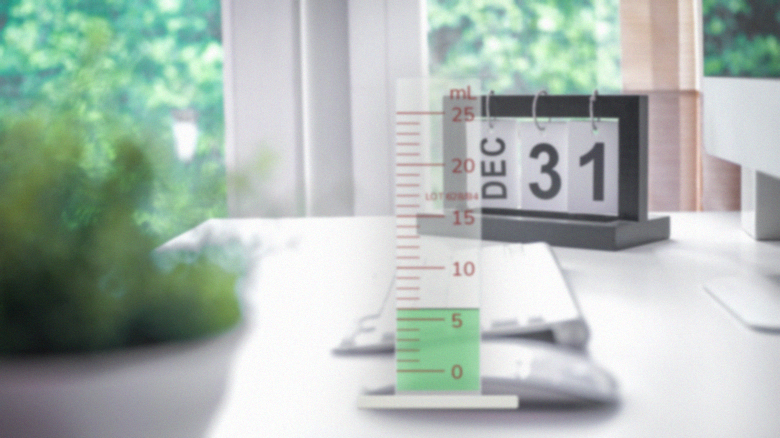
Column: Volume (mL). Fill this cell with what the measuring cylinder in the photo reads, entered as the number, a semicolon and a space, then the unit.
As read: 6; mL
